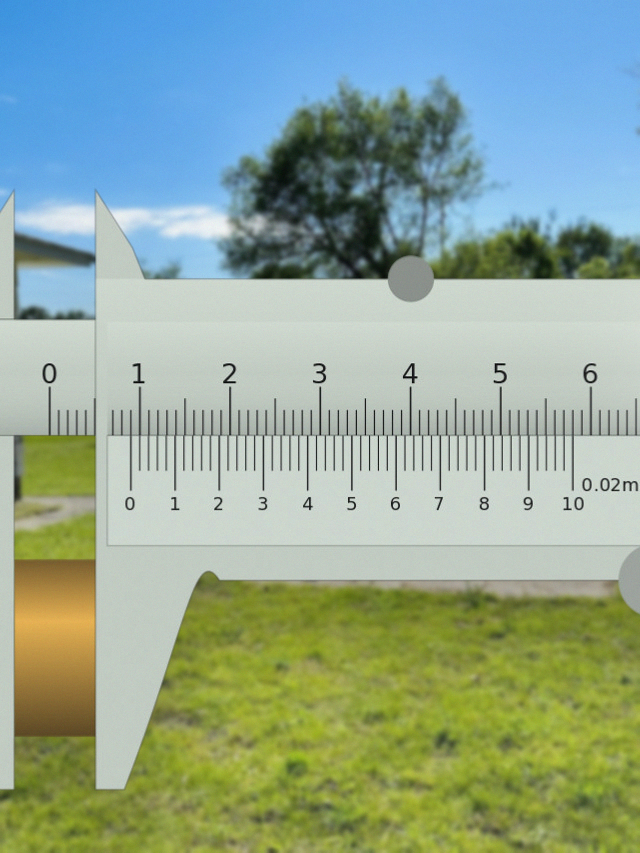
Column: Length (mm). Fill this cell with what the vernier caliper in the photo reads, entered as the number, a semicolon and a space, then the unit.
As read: 9.0; mm
